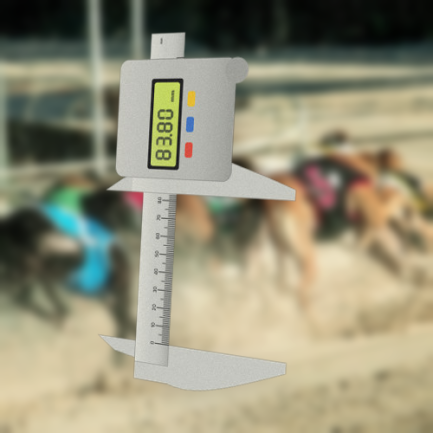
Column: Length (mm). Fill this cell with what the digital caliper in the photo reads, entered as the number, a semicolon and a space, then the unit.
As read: 83.80; mm
